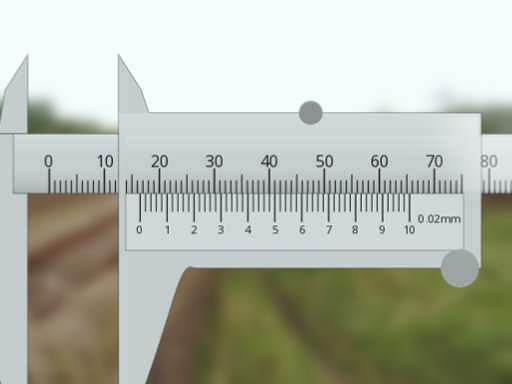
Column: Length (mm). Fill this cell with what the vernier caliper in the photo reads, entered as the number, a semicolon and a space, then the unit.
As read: 16.5; mm
